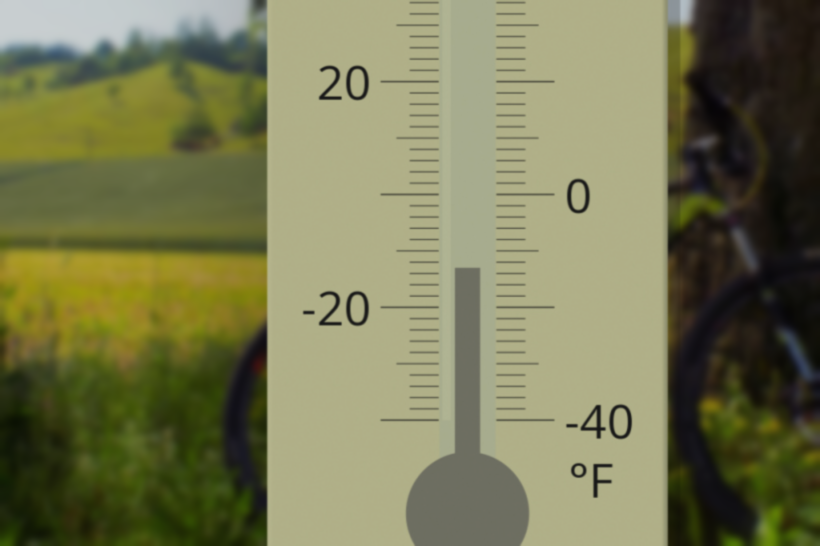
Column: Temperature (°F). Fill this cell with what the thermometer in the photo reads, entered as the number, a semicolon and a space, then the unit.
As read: -13; °F
